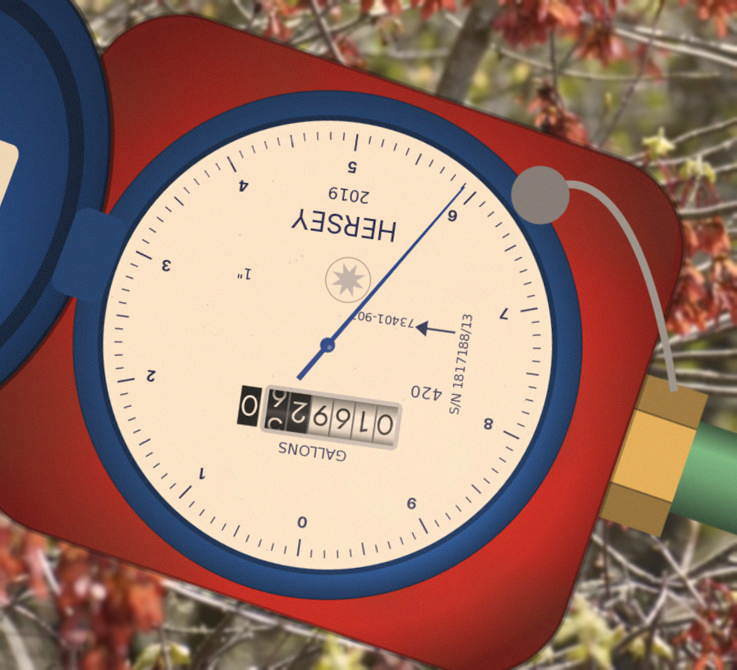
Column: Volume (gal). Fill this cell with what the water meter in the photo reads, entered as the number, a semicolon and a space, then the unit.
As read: 169255.9; gal
